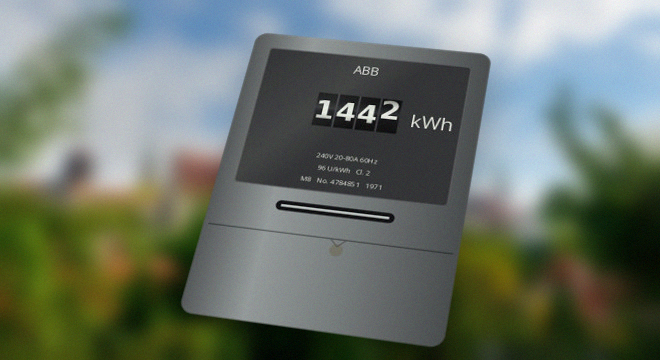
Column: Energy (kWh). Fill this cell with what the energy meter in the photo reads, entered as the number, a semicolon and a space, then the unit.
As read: 1442; kWh
